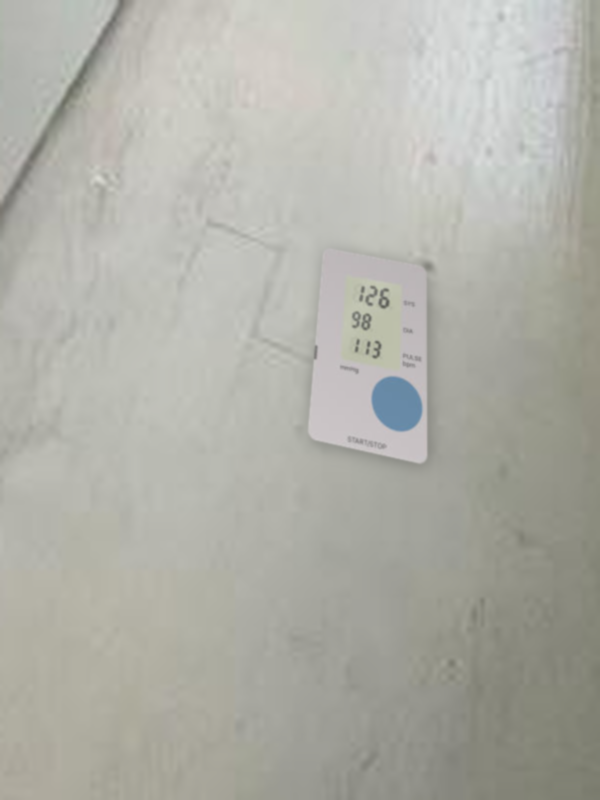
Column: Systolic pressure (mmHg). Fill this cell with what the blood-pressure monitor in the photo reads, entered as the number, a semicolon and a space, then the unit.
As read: 126; mmHg
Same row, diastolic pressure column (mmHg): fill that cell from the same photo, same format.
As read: 98; mmHg
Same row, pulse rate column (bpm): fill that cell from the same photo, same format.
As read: 113; bpm
